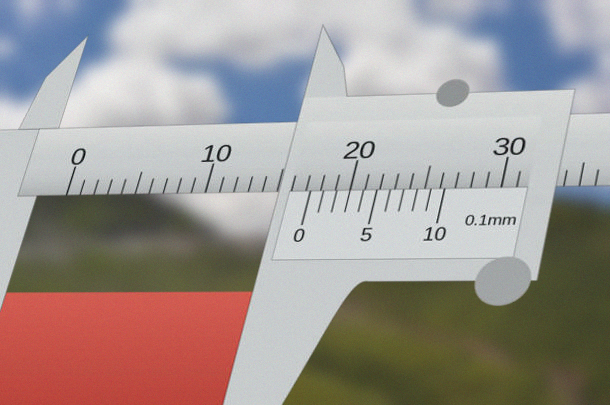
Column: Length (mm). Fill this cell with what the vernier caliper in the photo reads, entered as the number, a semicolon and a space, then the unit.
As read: 17.3; mm
